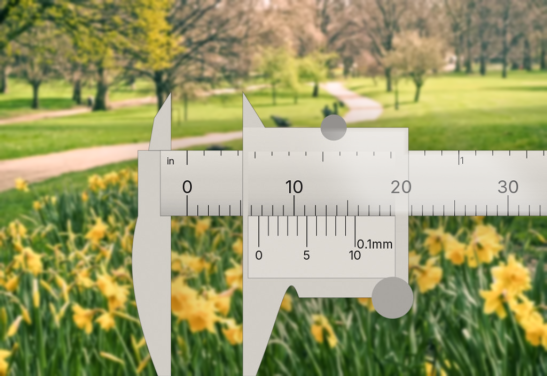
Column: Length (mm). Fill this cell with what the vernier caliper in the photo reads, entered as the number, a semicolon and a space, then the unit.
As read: 6.7; mm
